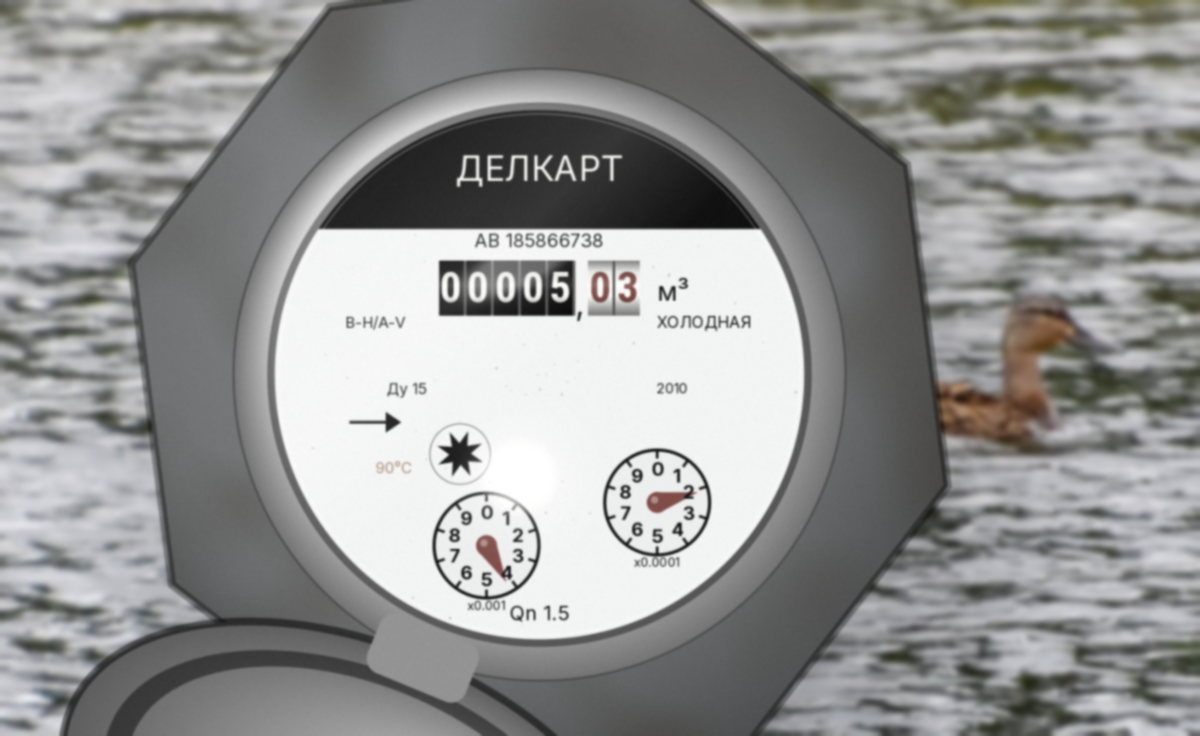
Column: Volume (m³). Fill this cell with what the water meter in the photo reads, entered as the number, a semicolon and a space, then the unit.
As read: 5.0342; m³
